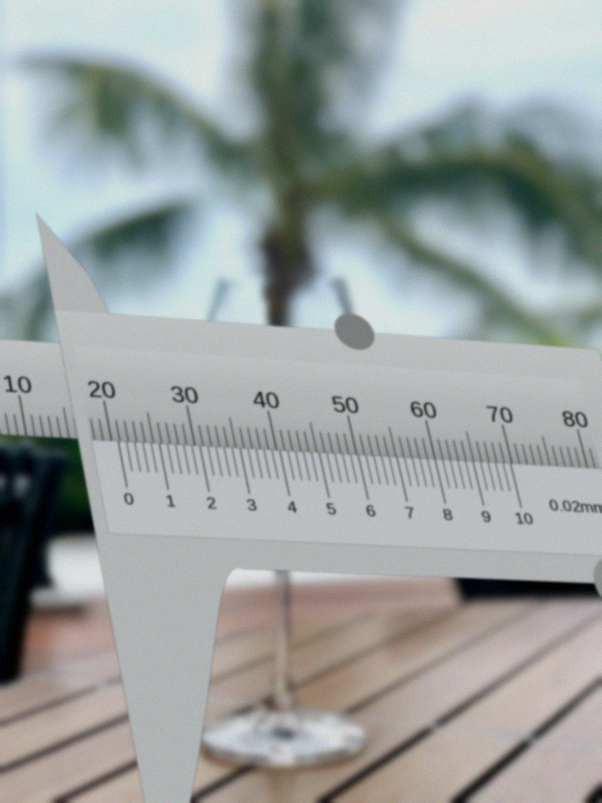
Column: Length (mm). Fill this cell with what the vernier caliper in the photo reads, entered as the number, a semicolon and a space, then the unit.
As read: 20.8; mm
